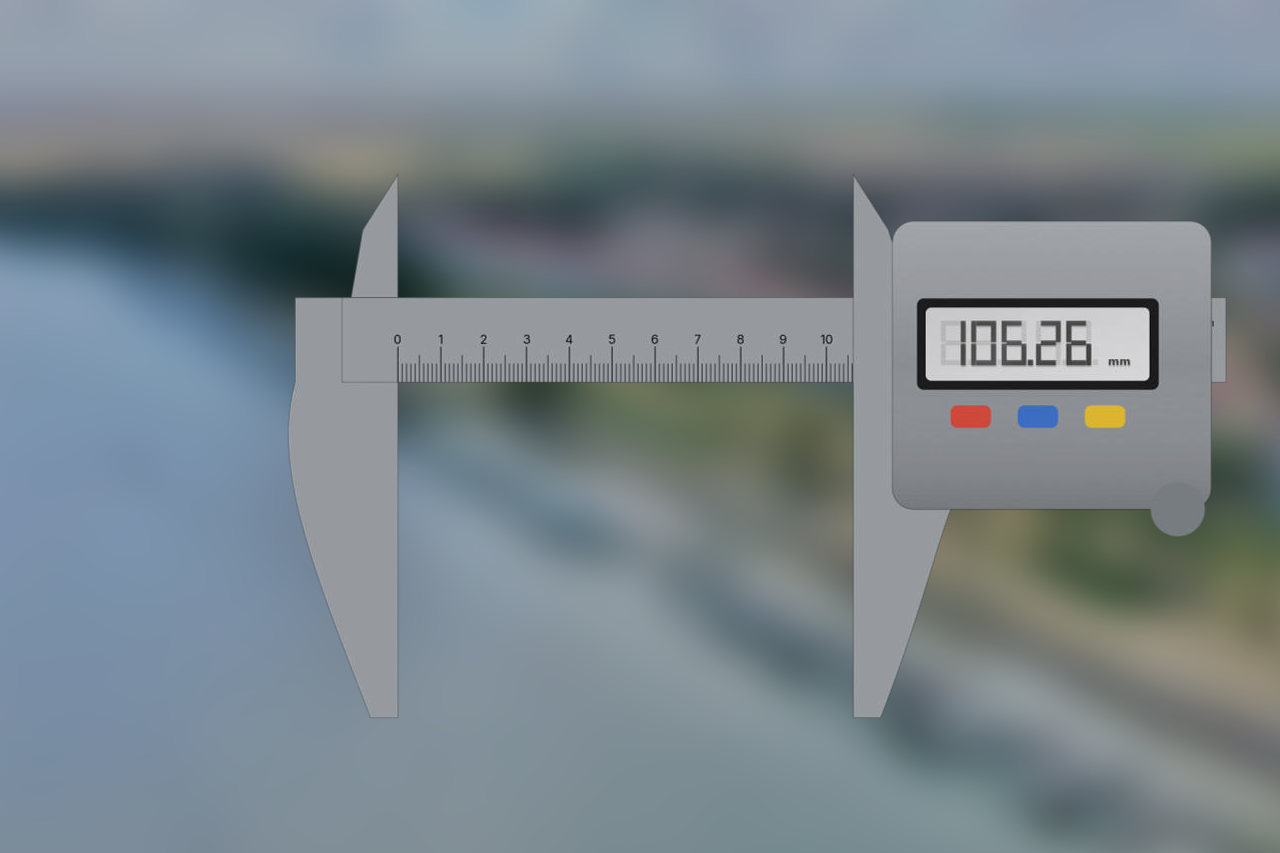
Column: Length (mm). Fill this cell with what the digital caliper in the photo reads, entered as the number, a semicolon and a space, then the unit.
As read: 106.26; mm
